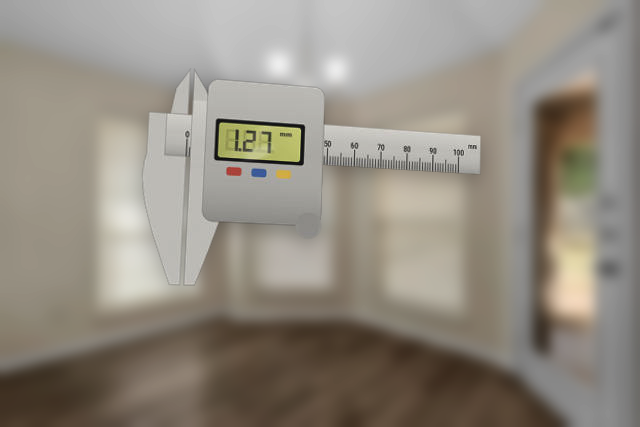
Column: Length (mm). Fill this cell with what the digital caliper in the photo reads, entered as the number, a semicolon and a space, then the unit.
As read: 1.27; mm
